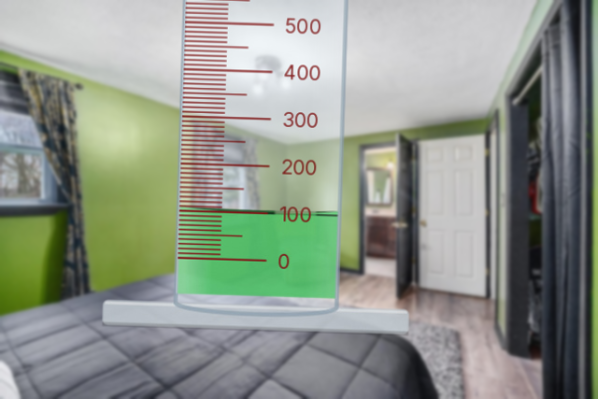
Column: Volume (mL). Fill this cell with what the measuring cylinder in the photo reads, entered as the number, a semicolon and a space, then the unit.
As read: 100; mL
